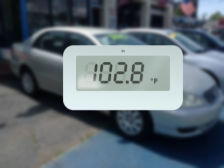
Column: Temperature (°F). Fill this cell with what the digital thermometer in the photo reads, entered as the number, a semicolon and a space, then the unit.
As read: 102.8; °F
